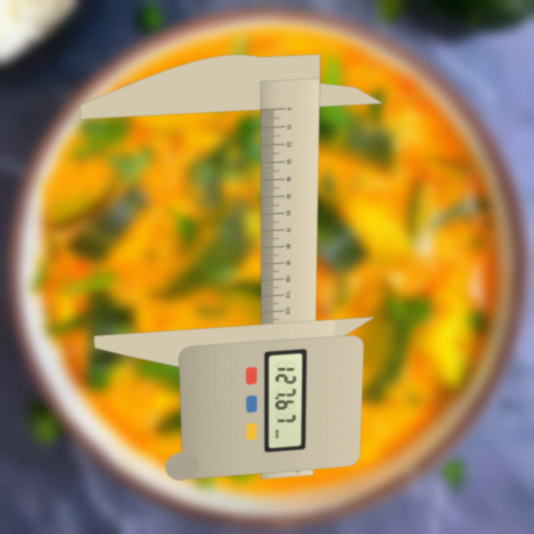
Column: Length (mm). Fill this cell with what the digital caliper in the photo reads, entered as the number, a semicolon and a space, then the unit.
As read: 127.67; mm
